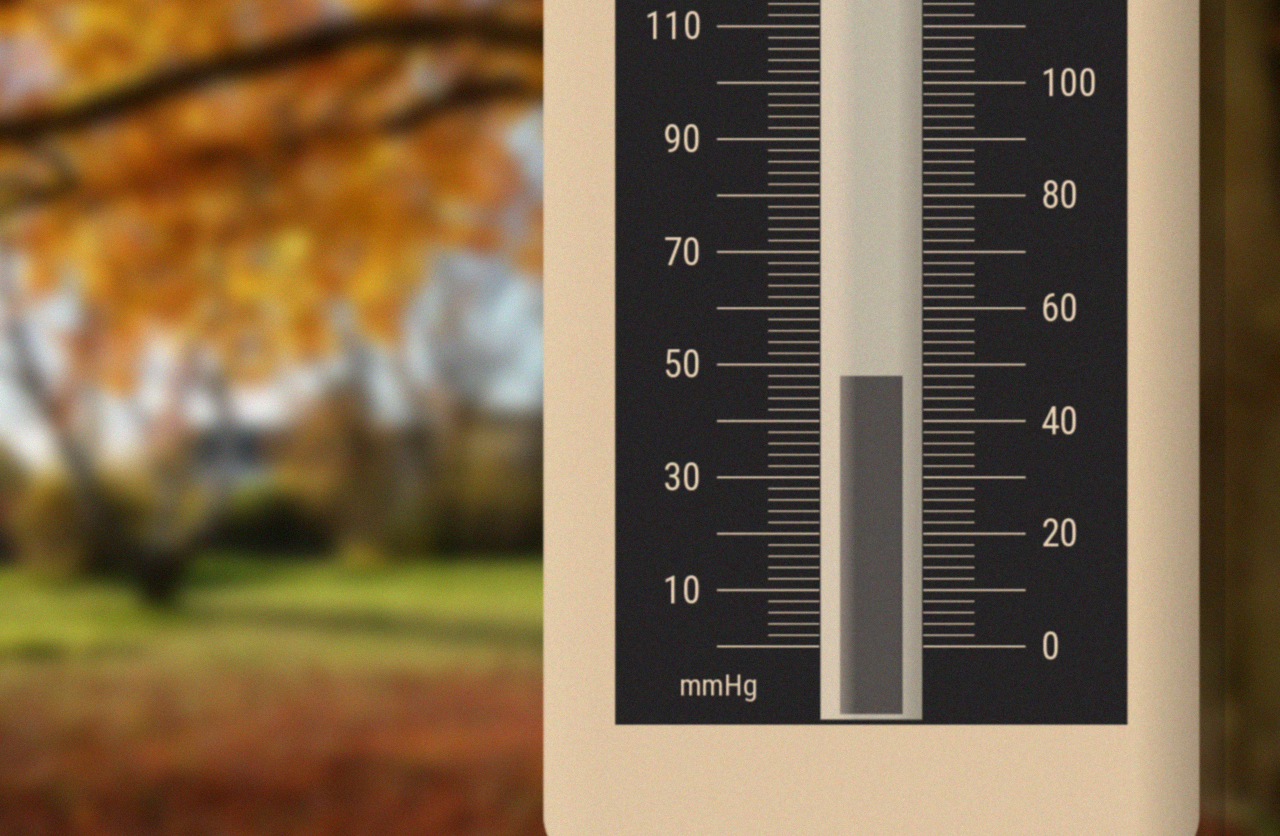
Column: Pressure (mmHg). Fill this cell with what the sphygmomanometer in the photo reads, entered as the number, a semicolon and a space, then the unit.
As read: 48; mmHg
